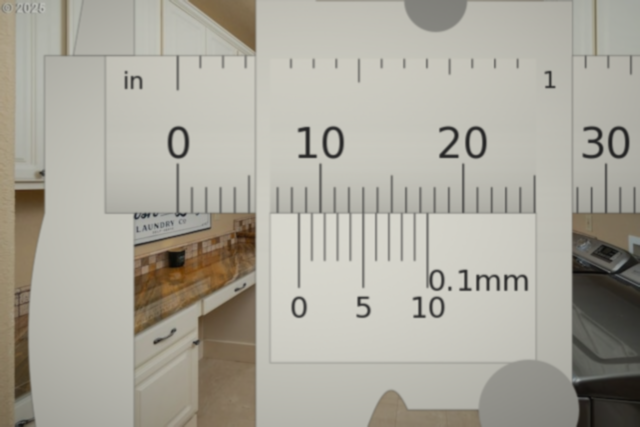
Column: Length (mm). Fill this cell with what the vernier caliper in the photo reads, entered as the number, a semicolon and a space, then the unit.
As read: 8.5; mm
